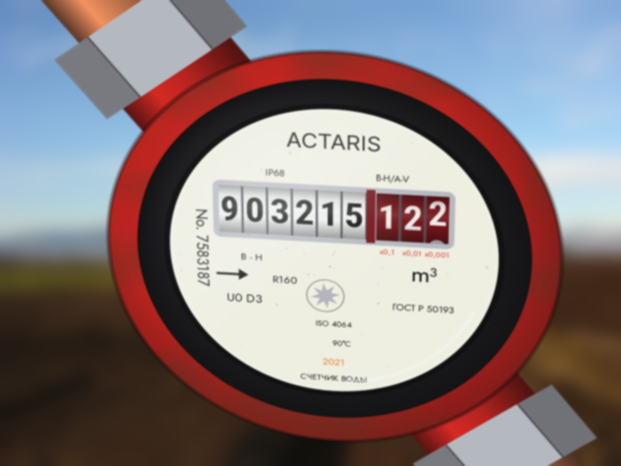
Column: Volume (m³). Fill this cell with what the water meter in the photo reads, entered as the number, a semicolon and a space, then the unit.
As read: 903215.122; m³
